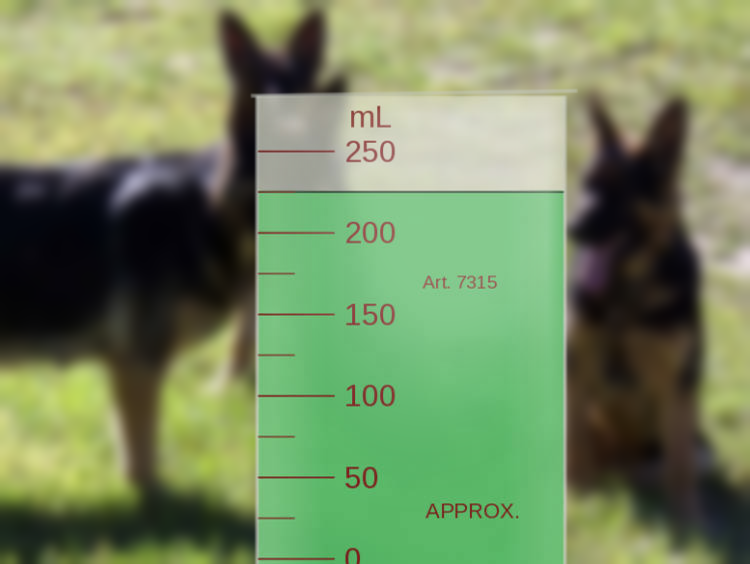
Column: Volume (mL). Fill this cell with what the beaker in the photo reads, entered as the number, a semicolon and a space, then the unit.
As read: 225; mL
